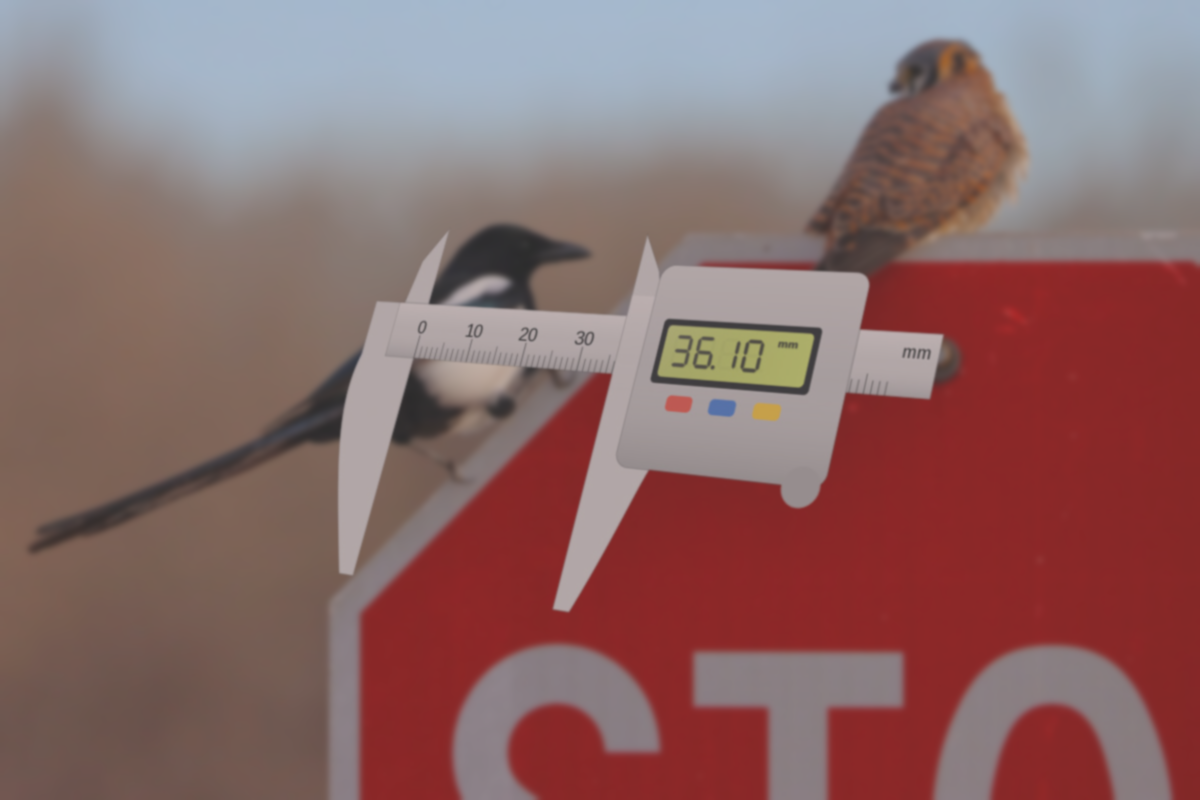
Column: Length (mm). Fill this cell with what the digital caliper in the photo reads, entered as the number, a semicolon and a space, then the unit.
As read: 36.10; mm
